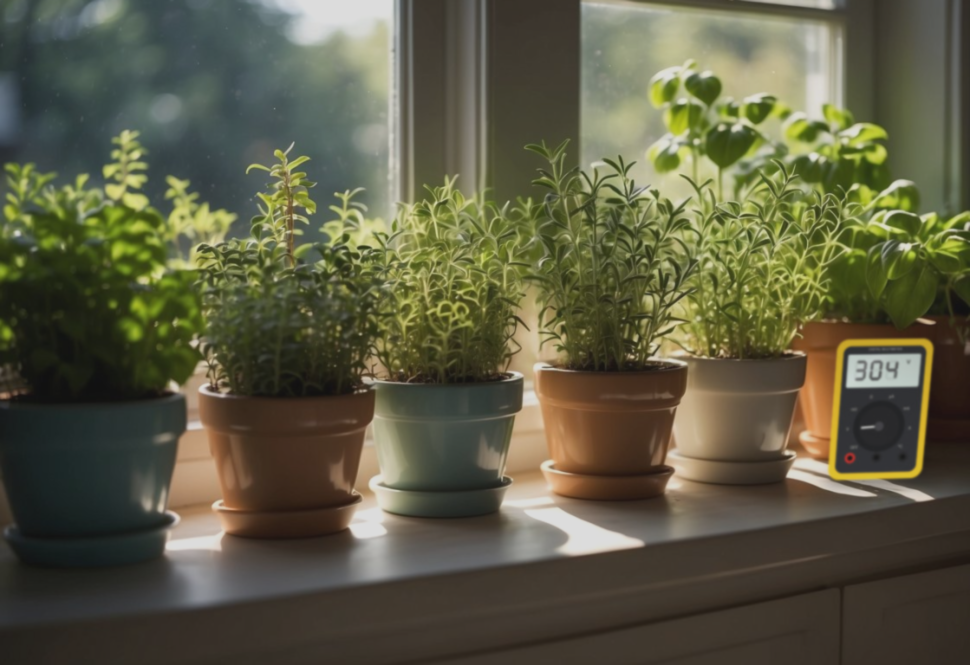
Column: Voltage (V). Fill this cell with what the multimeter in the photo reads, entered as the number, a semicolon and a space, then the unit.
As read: 304; V
